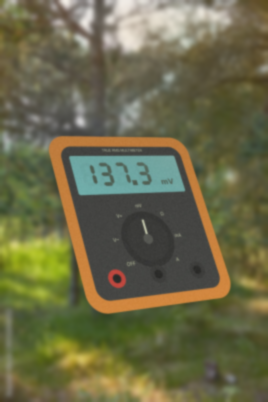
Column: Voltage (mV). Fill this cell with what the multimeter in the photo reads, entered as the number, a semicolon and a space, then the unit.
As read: 137.3; mV
